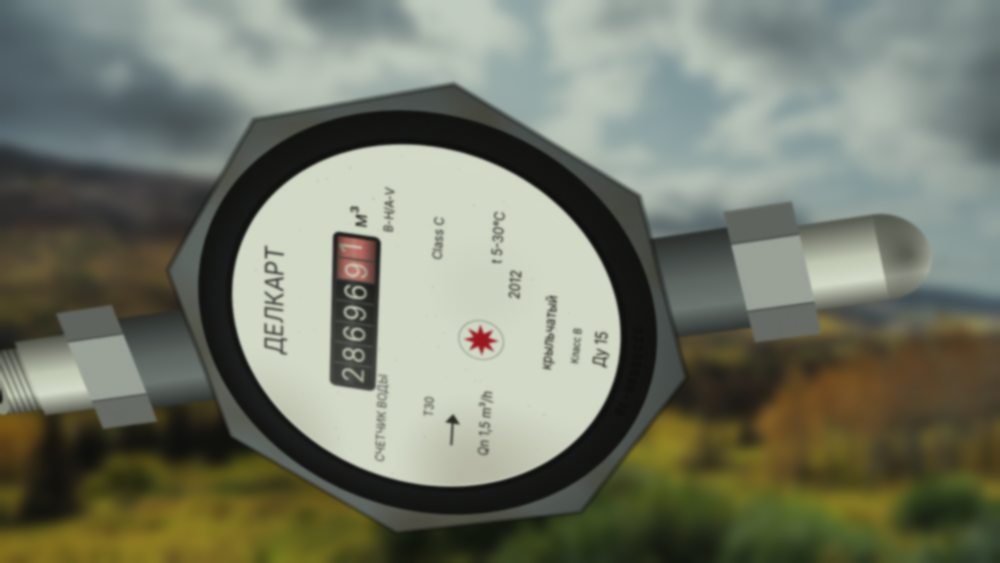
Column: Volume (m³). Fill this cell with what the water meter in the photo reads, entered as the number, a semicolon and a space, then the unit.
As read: 28696.91; m³
